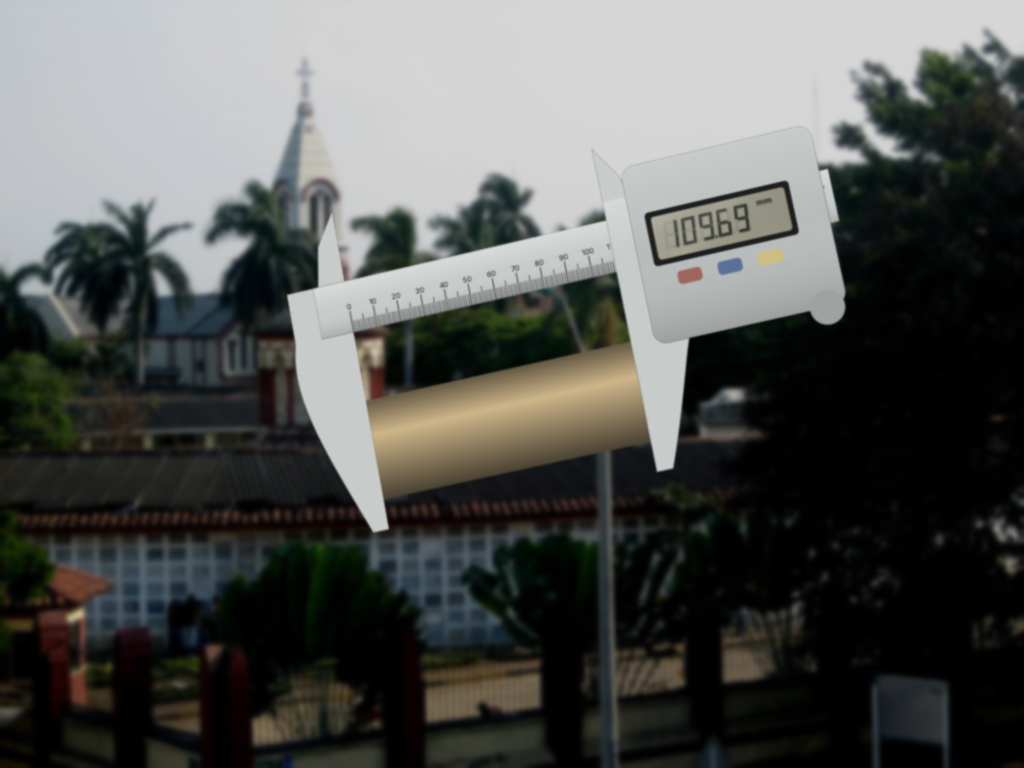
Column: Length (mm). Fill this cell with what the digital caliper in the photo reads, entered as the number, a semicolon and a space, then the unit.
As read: 109.69; mm
